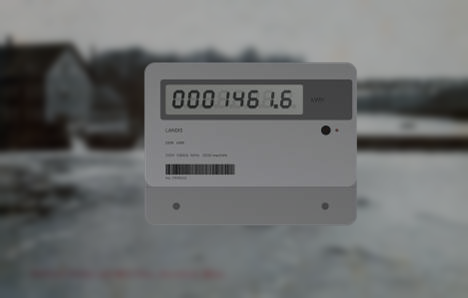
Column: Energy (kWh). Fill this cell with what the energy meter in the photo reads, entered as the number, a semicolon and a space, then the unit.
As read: 1461.6; kWh
